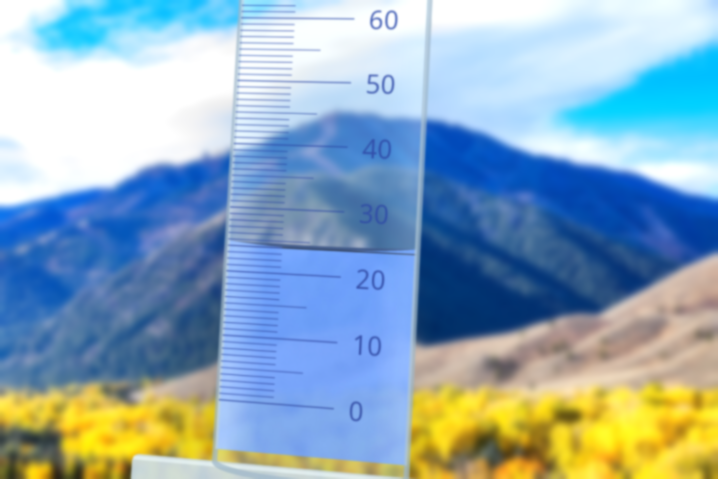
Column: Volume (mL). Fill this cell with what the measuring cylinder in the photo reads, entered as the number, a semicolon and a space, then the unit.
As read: 24; mL
